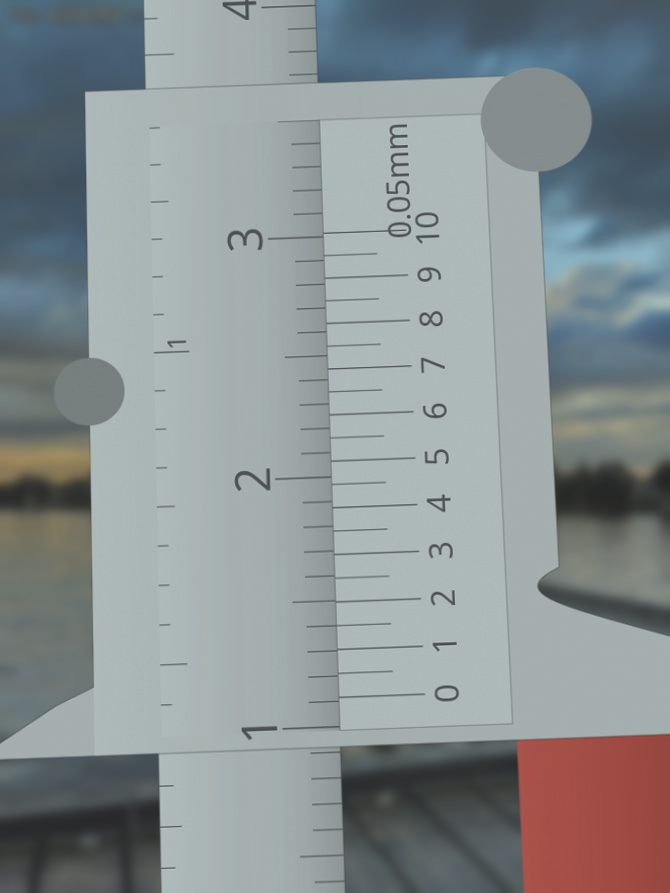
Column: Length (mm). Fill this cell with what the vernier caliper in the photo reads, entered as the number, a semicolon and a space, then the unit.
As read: 11.15; mm
